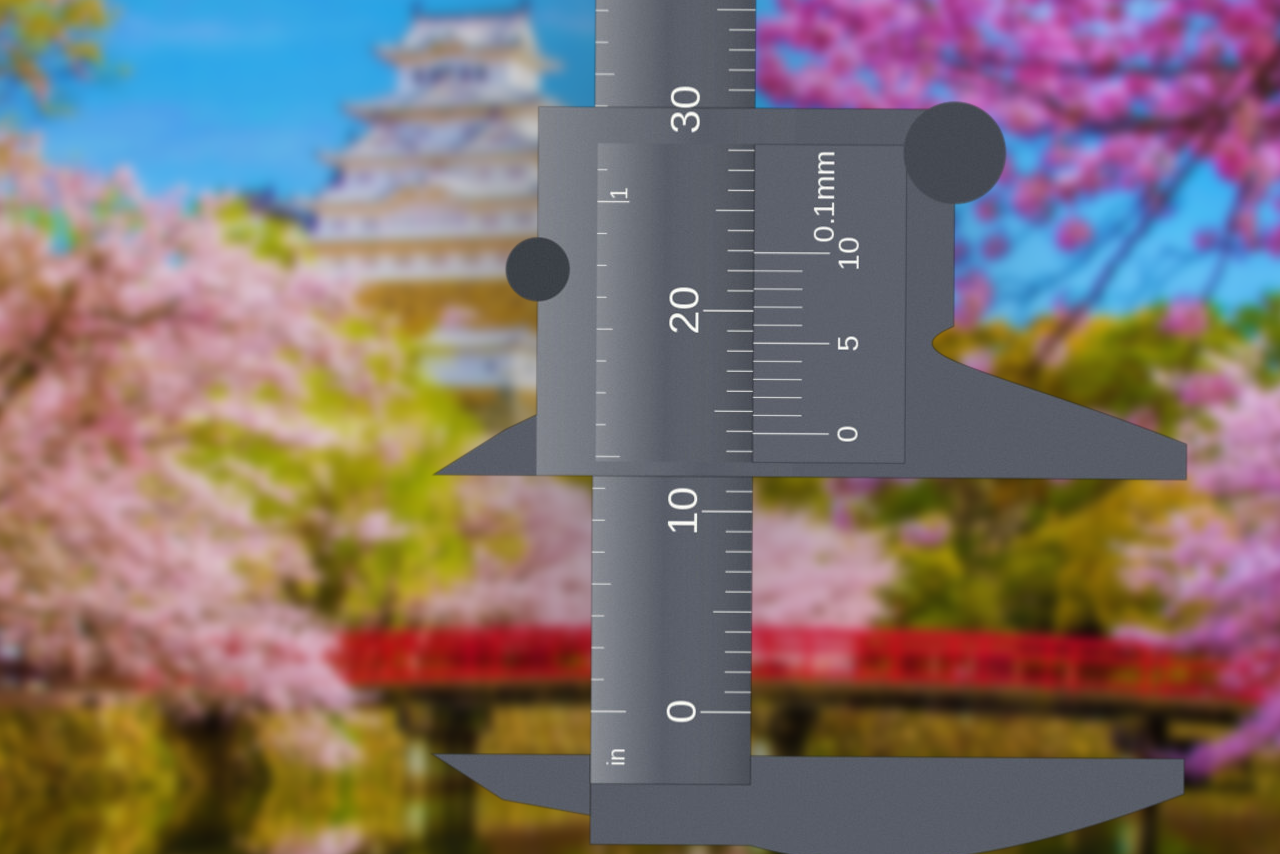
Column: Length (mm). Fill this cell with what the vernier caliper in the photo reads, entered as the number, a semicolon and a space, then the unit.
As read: 13.9; mm
